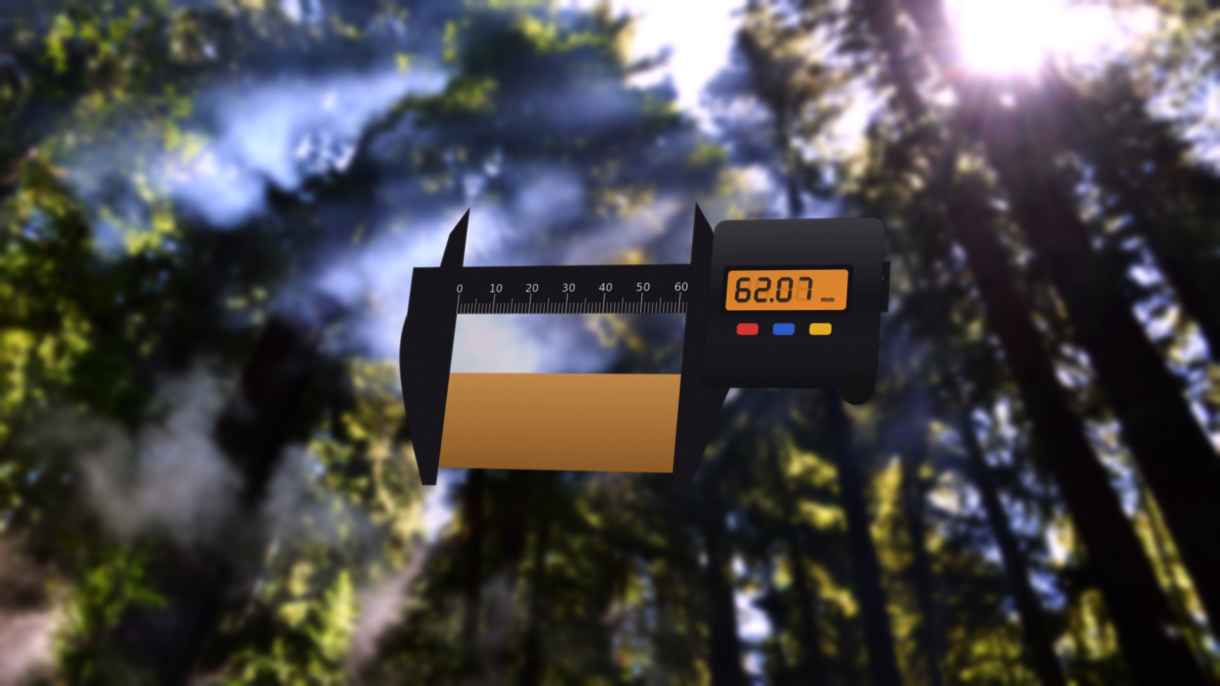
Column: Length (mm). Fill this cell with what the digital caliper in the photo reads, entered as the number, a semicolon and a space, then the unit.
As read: 62.07; mm
